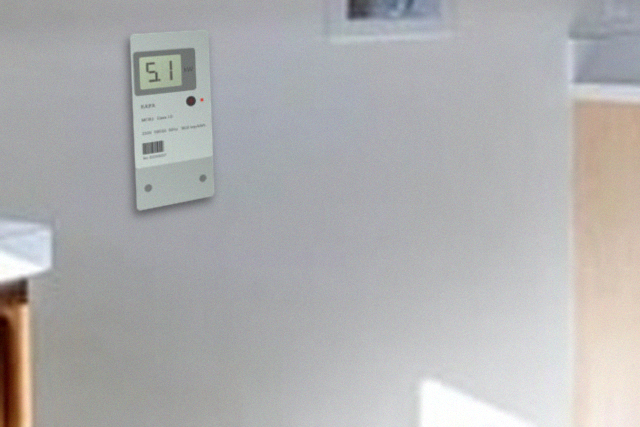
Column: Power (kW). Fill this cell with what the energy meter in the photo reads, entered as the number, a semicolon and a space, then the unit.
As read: 5.1; kW
